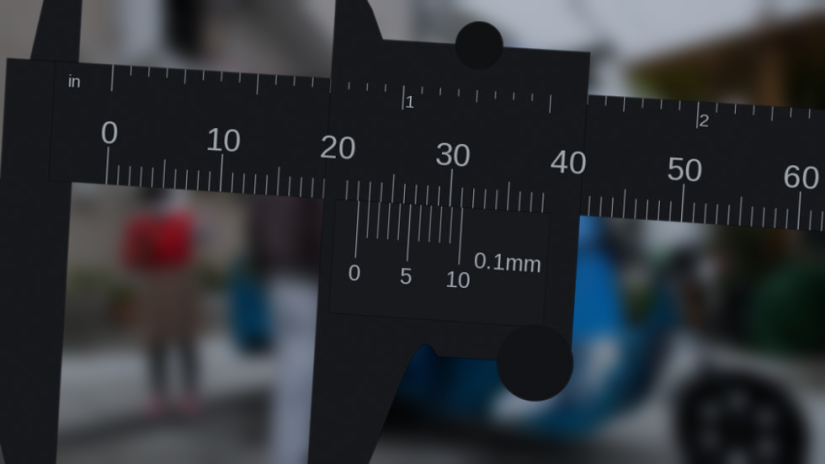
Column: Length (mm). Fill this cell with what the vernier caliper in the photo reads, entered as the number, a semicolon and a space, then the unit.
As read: 22.1; mm
